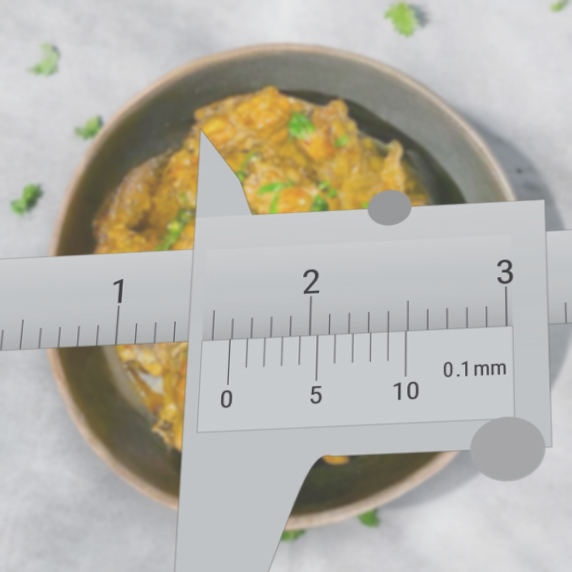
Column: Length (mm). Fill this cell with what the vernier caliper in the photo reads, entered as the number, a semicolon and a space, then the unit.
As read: 15.9; mm
